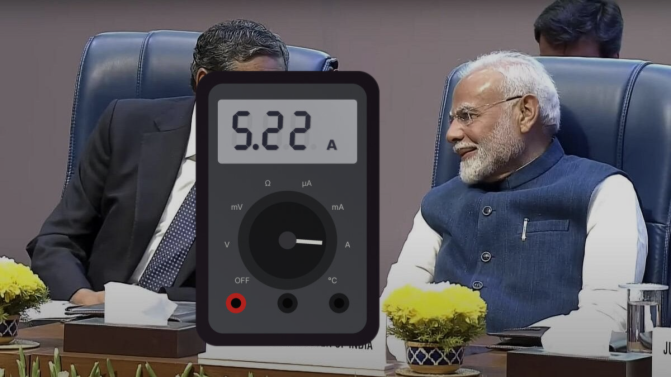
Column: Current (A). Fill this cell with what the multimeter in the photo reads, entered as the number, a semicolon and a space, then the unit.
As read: 5.22; A
